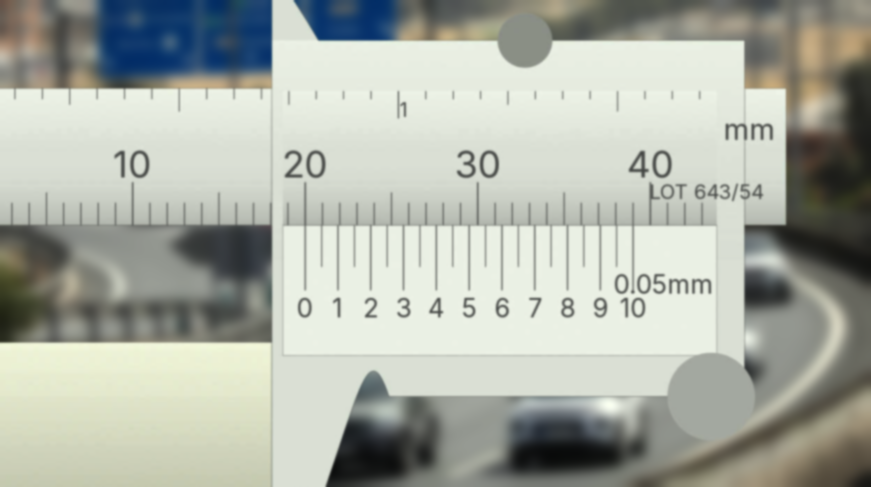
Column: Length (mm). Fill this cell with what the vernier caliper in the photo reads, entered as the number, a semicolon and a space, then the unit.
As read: 20.0; mm
